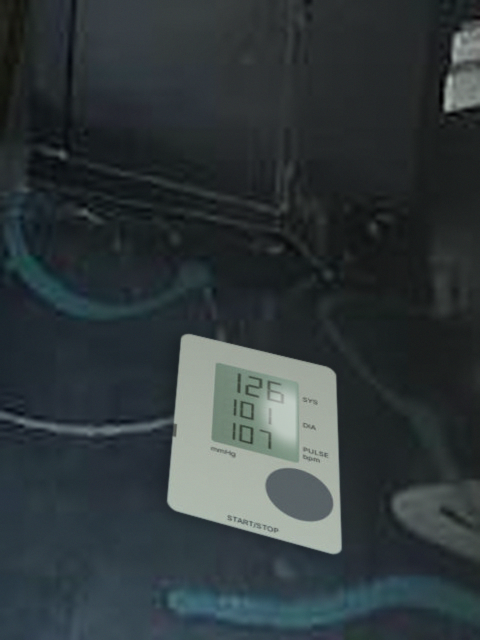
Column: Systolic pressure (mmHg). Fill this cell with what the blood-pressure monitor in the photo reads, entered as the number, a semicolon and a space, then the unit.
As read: 126; mmHg
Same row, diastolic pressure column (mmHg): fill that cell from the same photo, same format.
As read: 101; mmHg
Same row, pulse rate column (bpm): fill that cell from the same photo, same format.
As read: 107; bpm
